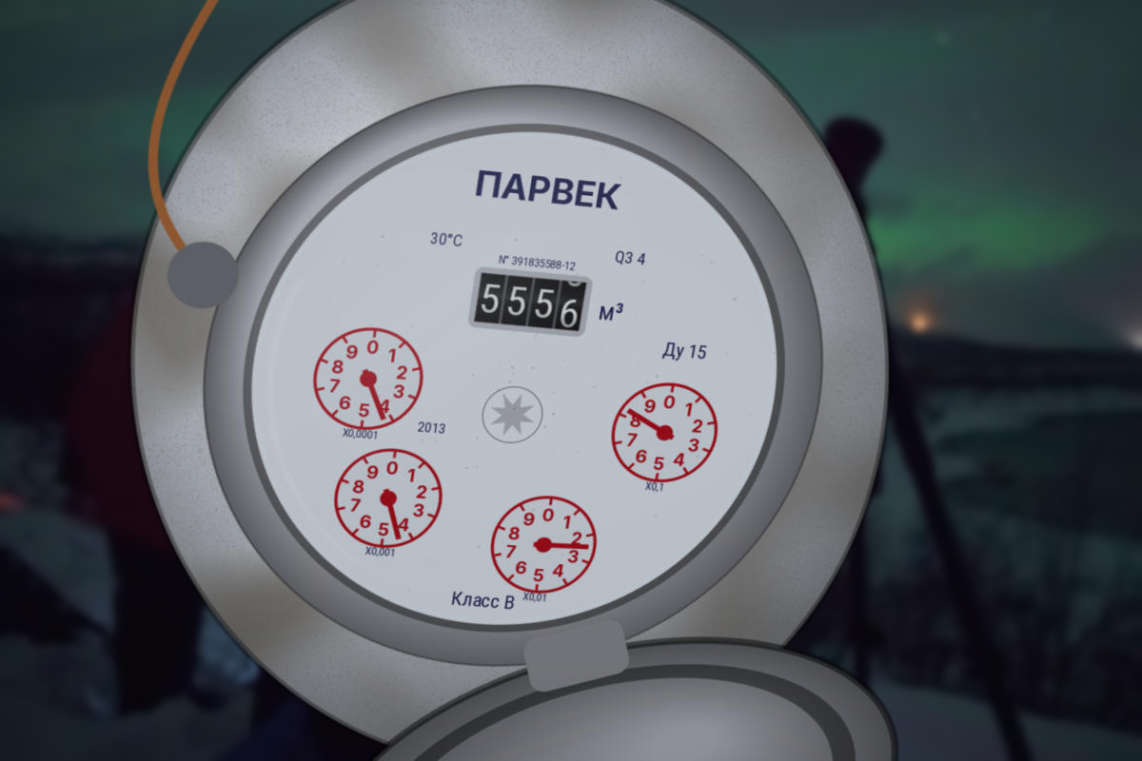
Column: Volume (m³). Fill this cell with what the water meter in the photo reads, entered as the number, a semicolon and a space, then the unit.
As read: 5555.8244; m³
